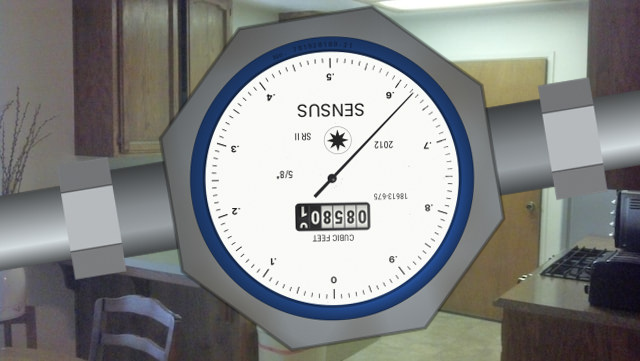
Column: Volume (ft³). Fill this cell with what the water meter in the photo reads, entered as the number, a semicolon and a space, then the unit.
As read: 85800.62; ft³
